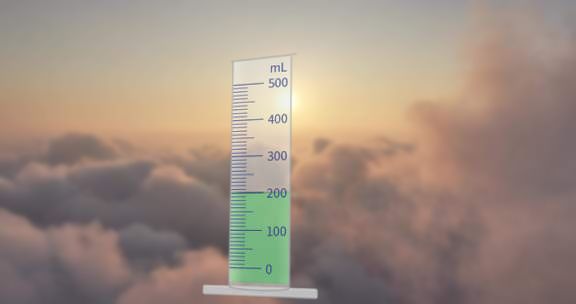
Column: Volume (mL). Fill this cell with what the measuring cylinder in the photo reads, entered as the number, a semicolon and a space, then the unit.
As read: 200; mL
